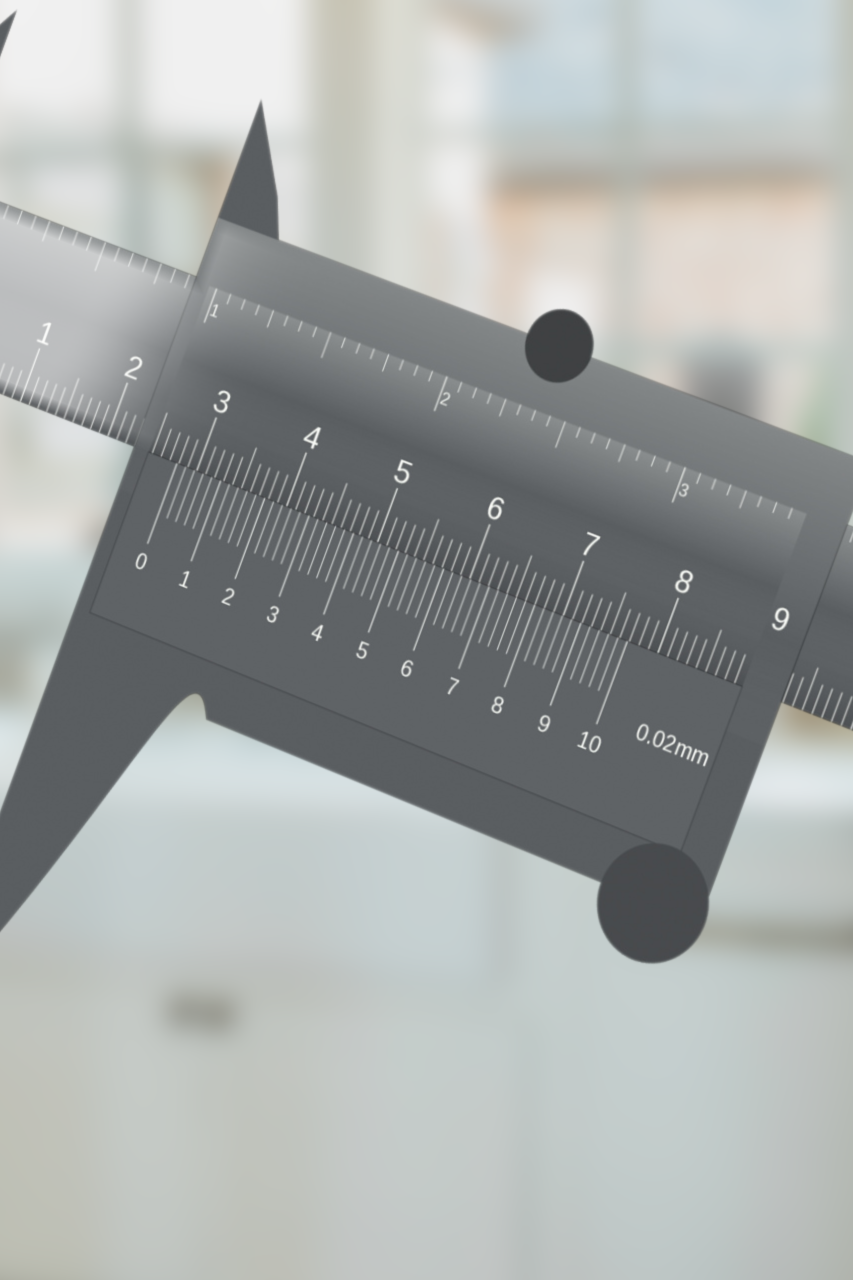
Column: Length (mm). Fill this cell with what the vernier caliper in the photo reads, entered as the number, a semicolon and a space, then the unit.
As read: 27.8; mm
